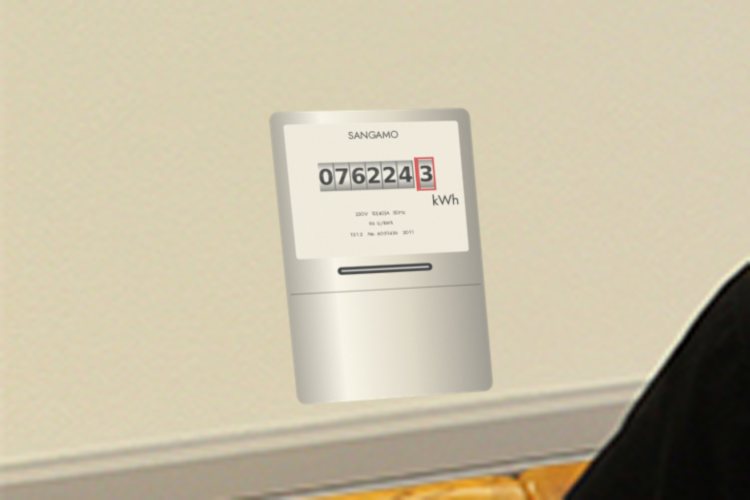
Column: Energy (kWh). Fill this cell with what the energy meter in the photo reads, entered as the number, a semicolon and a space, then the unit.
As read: 76224.3; kWh
